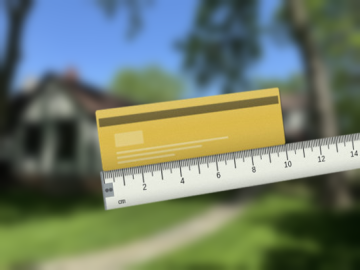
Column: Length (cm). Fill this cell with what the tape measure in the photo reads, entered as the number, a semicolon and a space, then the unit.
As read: 10; cm
